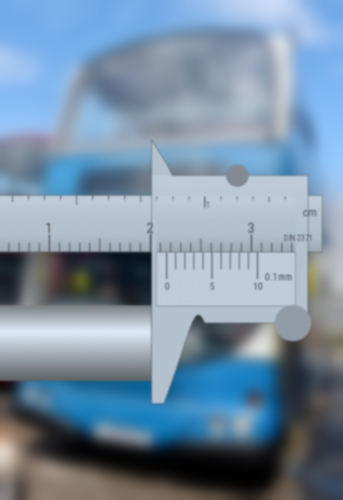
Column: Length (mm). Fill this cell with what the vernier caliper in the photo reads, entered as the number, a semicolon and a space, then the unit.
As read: 21.6; mm
